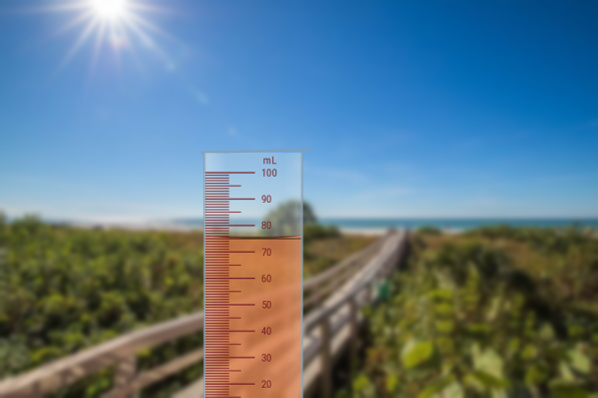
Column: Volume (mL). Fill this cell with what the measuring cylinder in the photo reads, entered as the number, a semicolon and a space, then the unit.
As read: 75; mL
